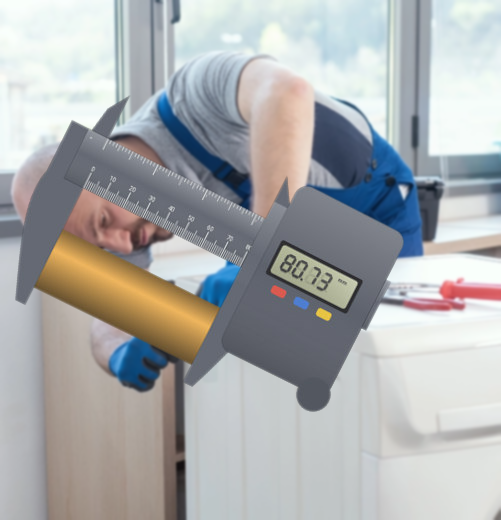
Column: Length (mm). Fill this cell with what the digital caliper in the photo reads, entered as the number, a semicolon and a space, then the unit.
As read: 80.73; mm
